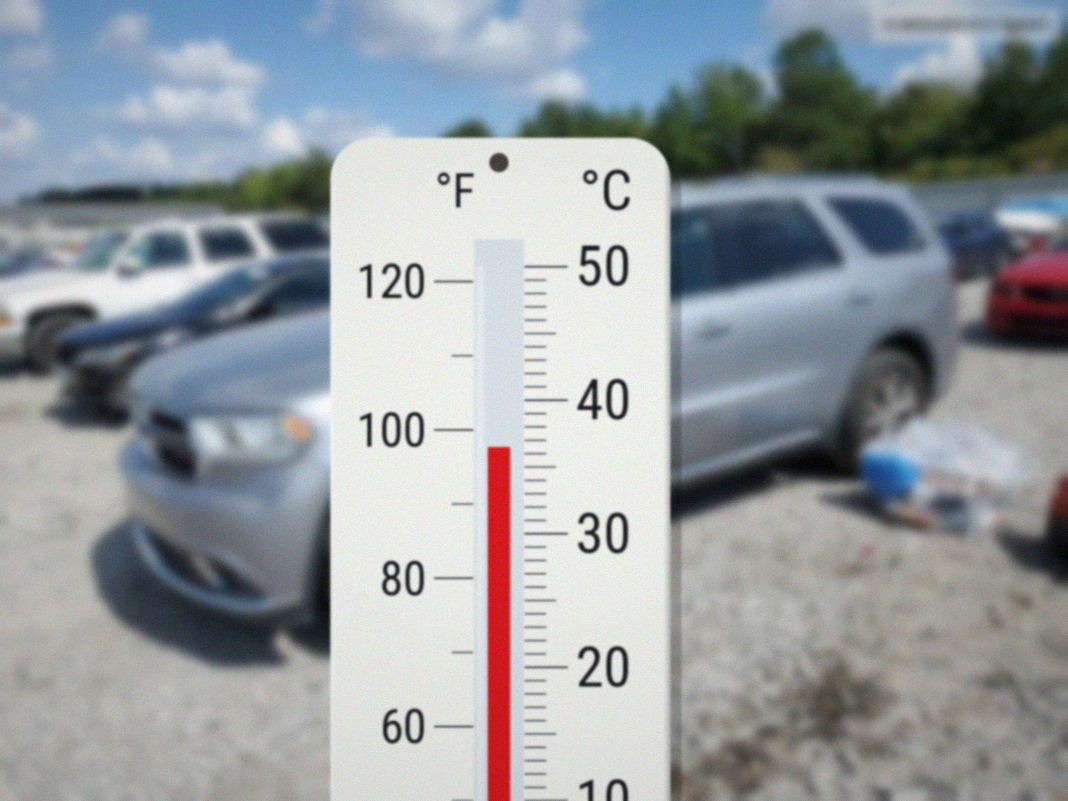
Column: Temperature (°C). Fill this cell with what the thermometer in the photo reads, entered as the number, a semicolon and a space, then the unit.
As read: 36.5; °C
